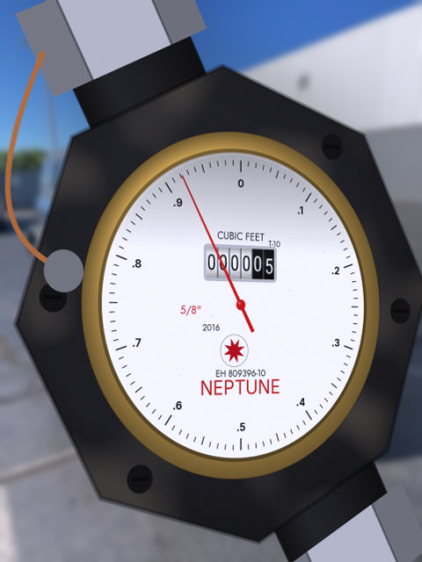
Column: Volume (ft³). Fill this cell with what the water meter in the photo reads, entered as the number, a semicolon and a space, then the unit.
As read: 4.92; ft³
